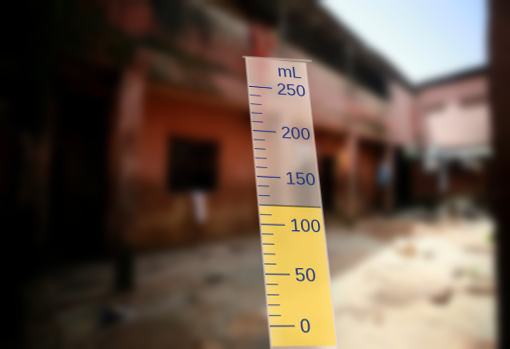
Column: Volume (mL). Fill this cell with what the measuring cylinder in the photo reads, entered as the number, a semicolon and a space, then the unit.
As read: 120; mL
